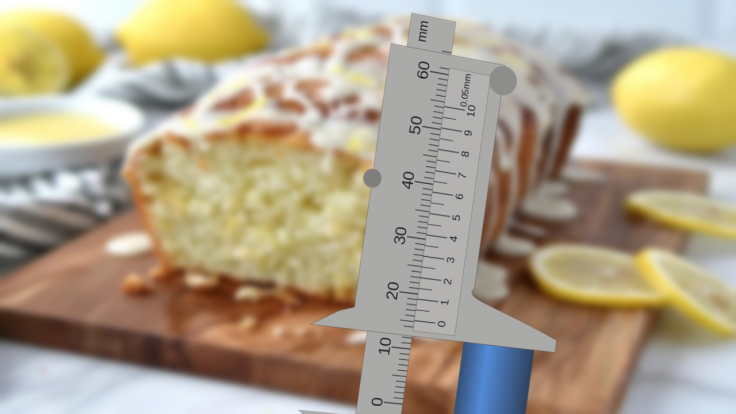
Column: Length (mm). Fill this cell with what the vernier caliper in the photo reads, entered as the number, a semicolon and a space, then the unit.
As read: 15.2; mm
